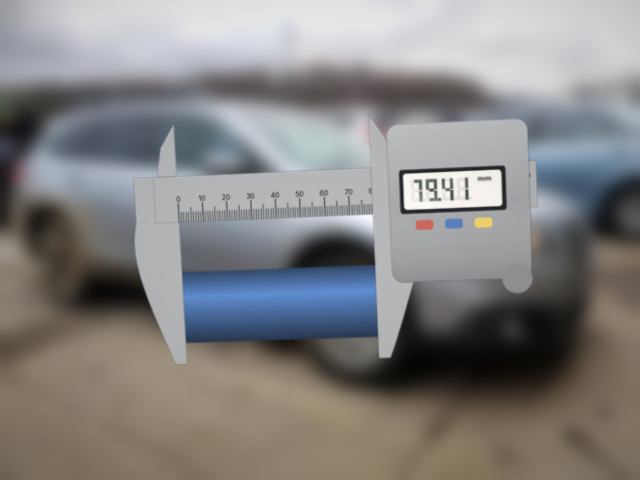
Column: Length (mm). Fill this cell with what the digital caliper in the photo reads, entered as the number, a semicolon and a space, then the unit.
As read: 79.41; mm
